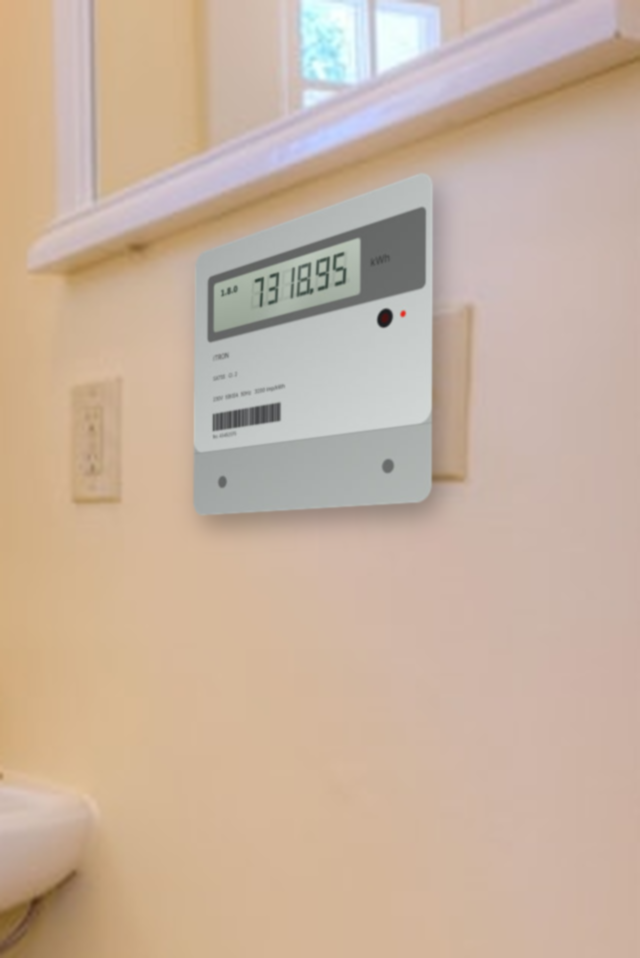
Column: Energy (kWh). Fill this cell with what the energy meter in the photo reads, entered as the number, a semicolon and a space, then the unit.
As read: 7318.95; kWh
